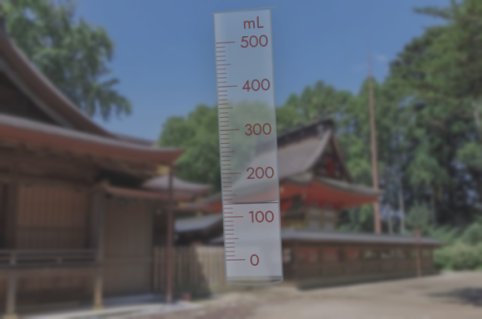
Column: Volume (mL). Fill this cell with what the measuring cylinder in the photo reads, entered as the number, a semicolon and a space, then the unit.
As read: 130; mL
